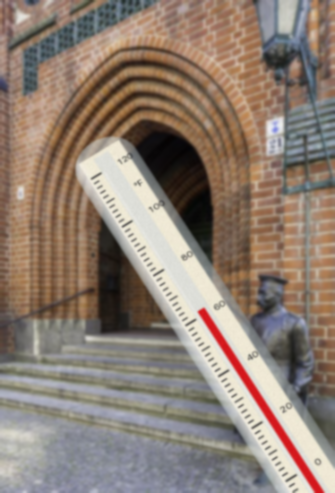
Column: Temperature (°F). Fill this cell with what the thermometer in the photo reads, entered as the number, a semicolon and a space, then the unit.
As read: 62; °F
